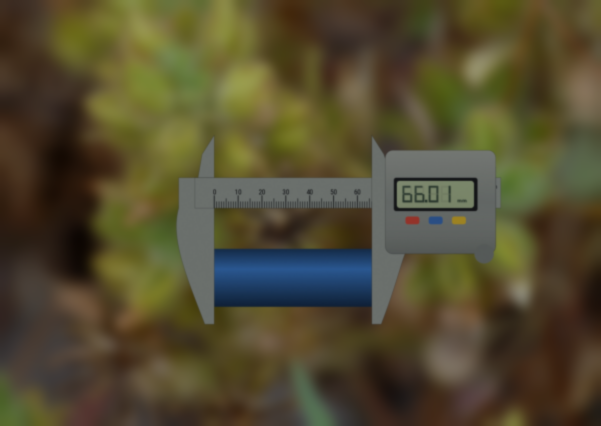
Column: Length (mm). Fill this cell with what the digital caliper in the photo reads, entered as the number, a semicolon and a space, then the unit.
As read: 66.01; mm
